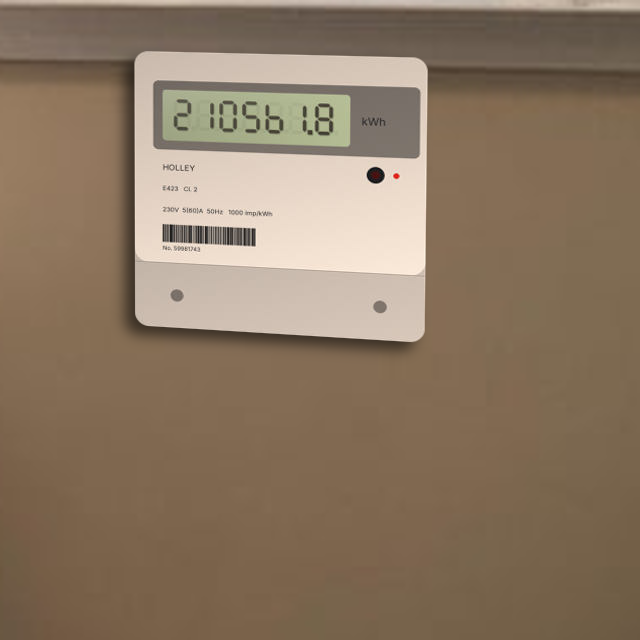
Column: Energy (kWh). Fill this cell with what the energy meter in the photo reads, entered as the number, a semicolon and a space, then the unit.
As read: 210561.8; kWh
